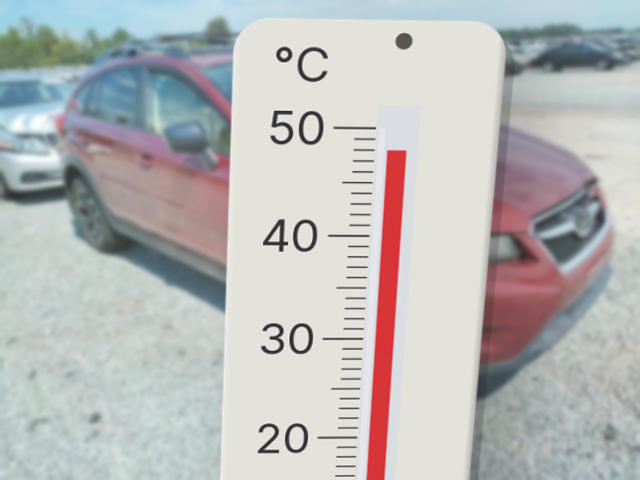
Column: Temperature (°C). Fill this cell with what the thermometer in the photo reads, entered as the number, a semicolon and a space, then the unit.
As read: 48; °C
